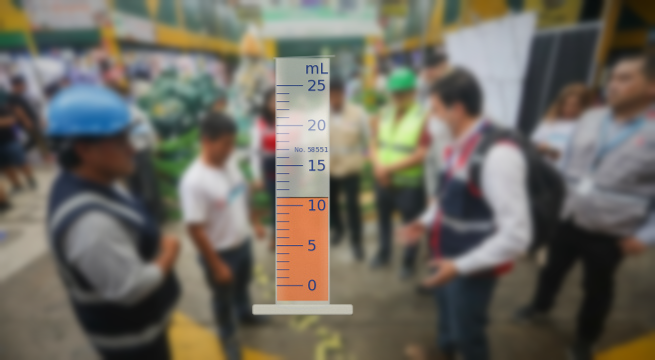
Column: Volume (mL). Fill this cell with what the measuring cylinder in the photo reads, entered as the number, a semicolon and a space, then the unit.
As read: 11; mL
